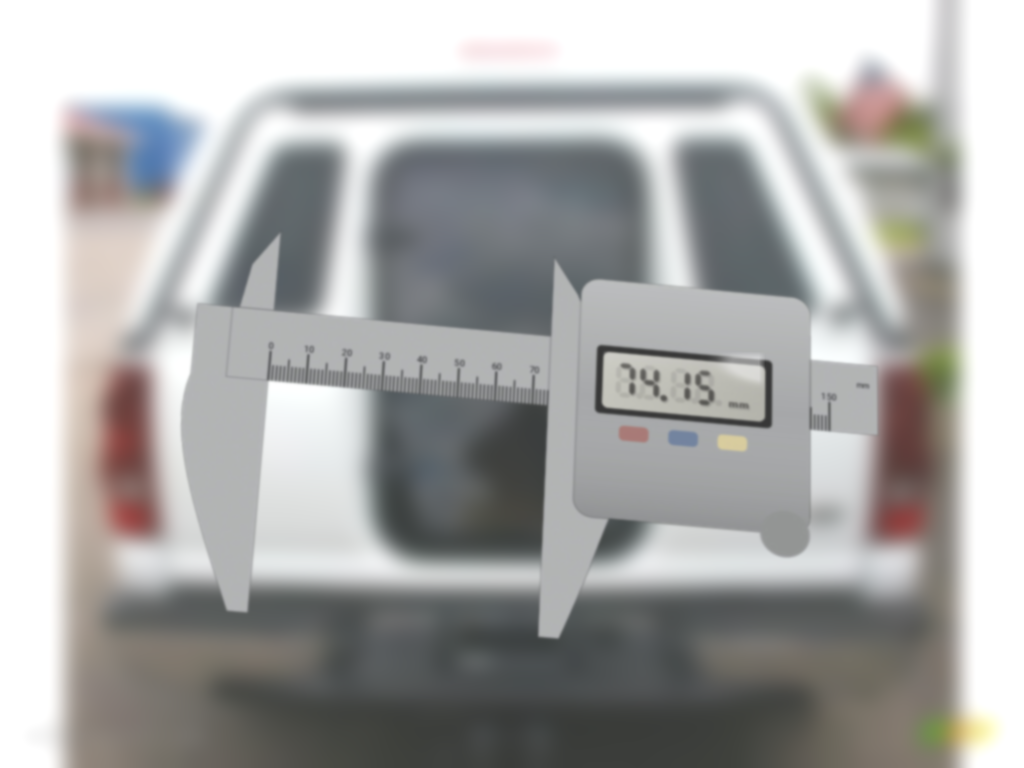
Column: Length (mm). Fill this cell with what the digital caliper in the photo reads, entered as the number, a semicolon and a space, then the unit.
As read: 74.15; mm
